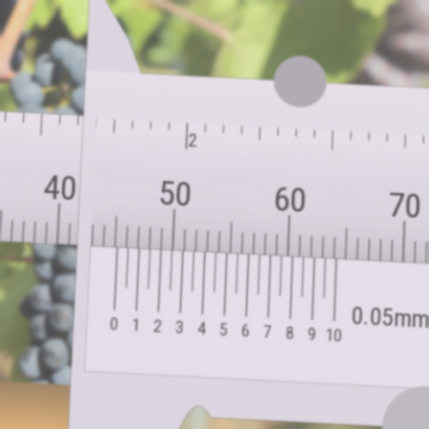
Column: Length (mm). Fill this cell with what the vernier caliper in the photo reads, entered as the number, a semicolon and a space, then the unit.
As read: 45.2; mm
